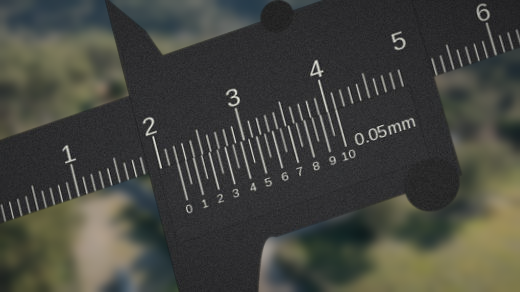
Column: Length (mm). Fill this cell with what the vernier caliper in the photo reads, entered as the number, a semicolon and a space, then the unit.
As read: 22.0; mm
